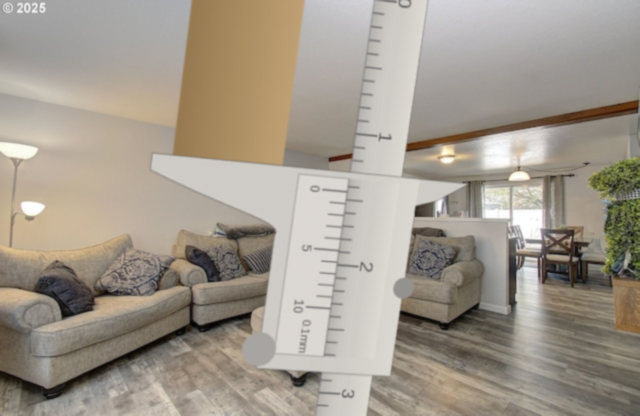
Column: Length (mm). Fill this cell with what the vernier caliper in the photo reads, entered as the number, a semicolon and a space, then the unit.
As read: 14.4; mm
